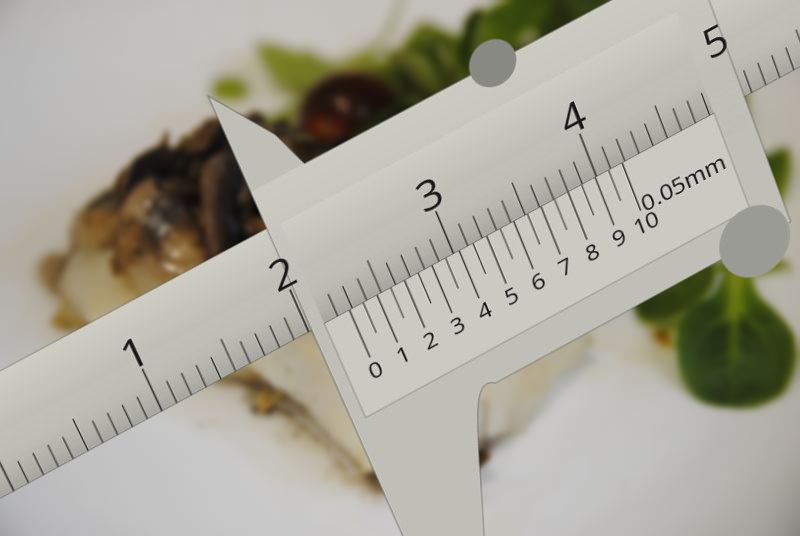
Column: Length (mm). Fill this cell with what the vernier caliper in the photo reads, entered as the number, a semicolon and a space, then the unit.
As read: 22.8; mm
